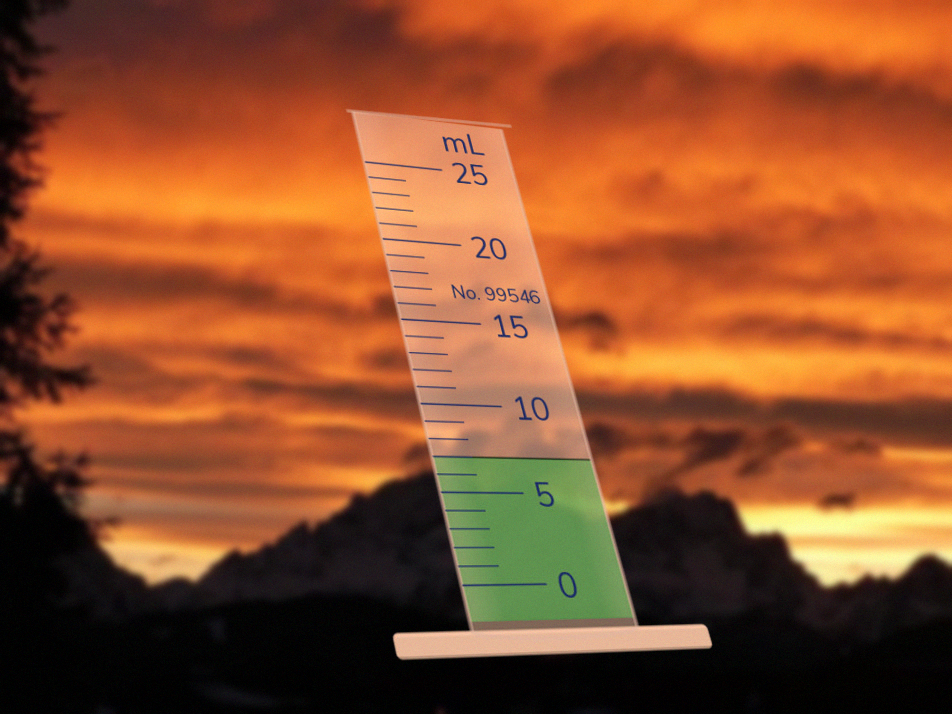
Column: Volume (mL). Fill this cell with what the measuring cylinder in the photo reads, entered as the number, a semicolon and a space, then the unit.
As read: 7; mL
